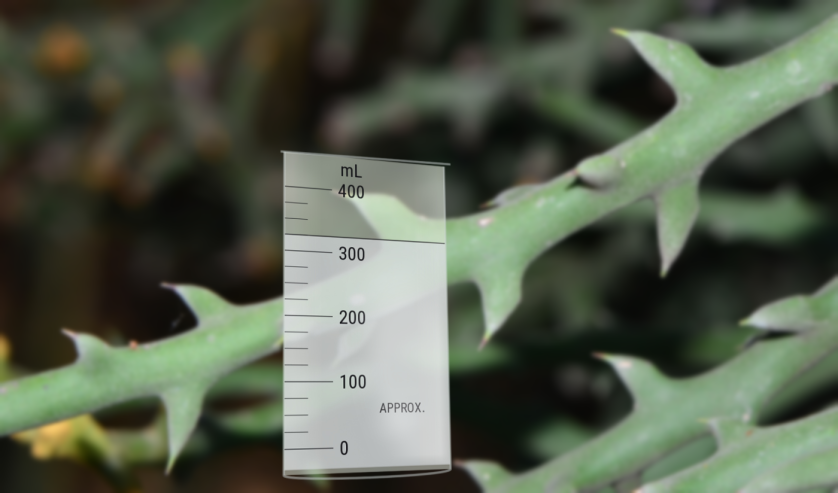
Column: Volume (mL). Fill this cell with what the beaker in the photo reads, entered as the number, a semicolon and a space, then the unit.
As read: 325; mL
